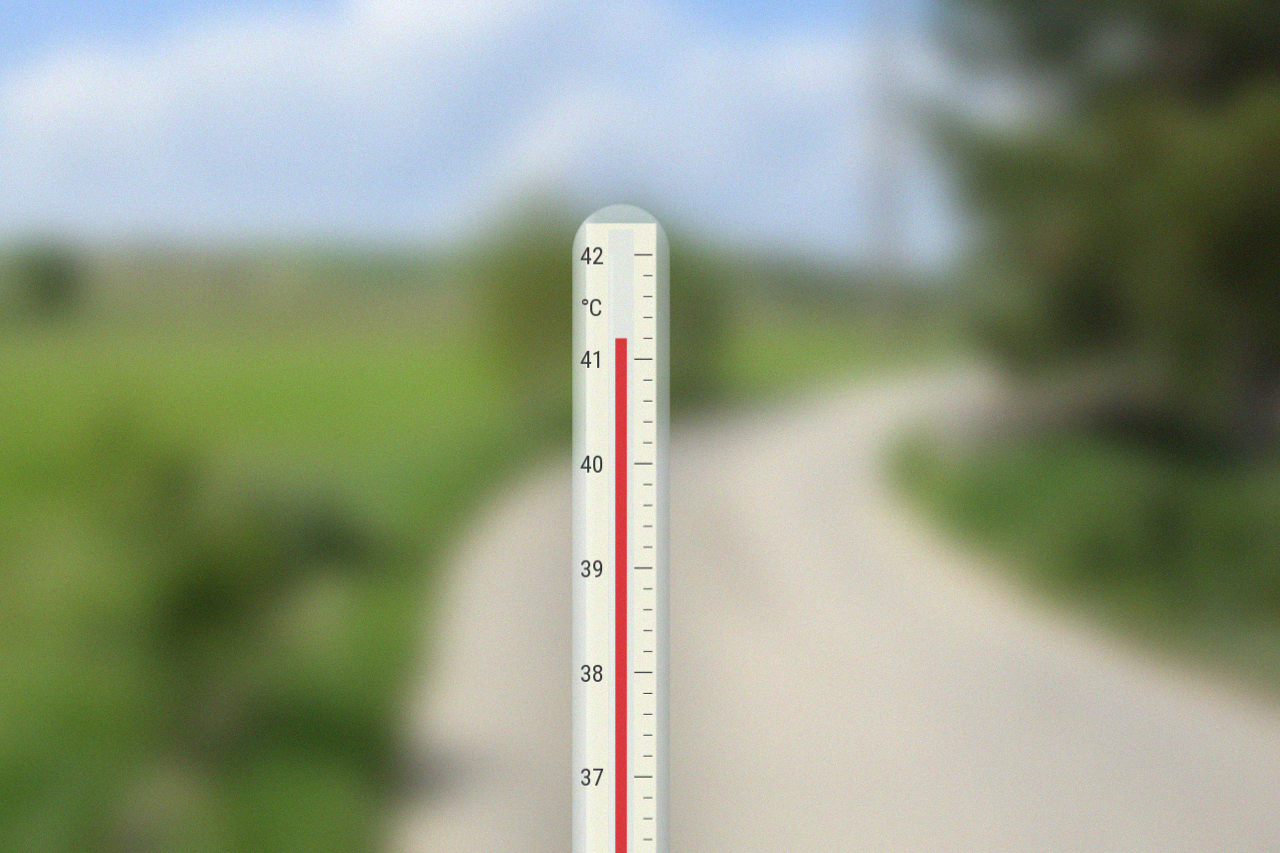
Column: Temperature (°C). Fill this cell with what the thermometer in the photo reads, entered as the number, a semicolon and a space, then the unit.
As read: 41.2; °C
